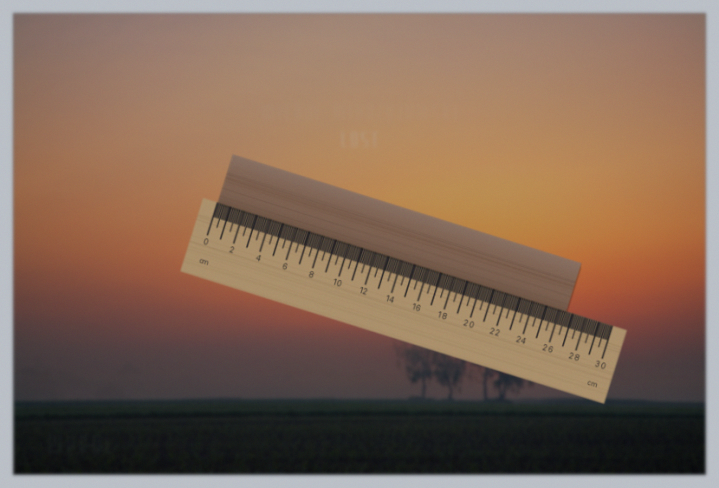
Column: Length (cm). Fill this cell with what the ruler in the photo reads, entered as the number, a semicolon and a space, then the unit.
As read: 26.5; cm
